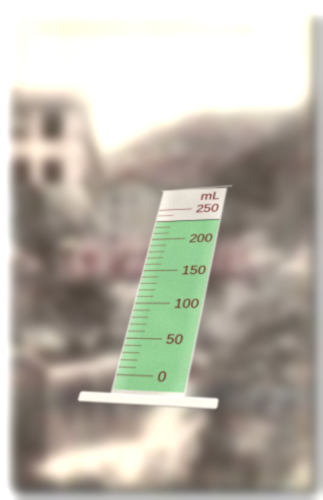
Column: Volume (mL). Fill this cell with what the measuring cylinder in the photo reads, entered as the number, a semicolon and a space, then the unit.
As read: 230; mL
